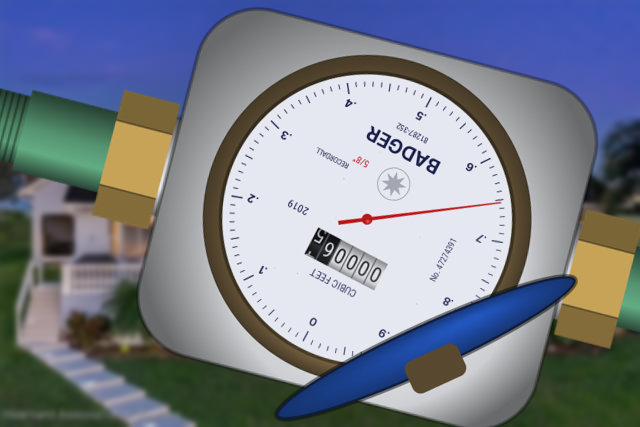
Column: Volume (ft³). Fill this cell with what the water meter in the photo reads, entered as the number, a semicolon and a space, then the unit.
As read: 64.65; ft³
